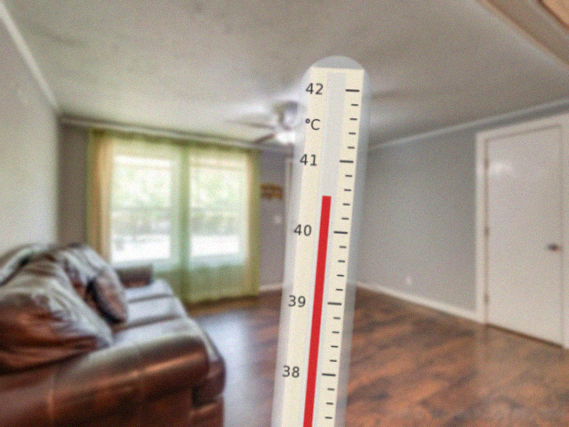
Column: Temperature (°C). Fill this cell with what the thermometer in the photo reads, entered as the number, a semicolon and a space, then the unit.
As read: 40.5; °C
